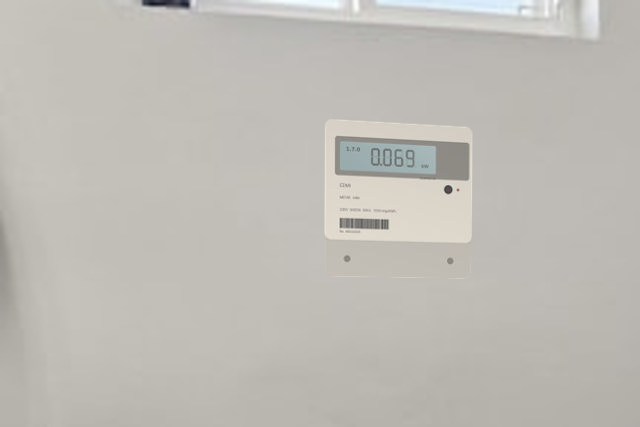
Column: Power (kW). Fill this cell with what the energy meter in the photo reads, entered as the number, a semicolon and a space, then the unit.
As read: 0.069; kW
